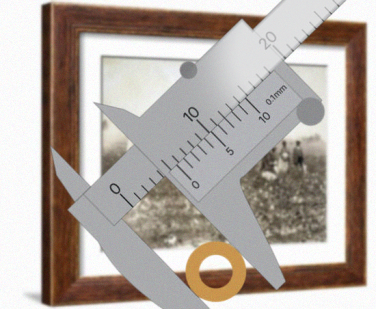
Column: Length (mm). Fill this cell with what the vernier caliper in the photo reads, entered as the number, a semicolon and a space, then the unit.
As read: 5.7; mm
